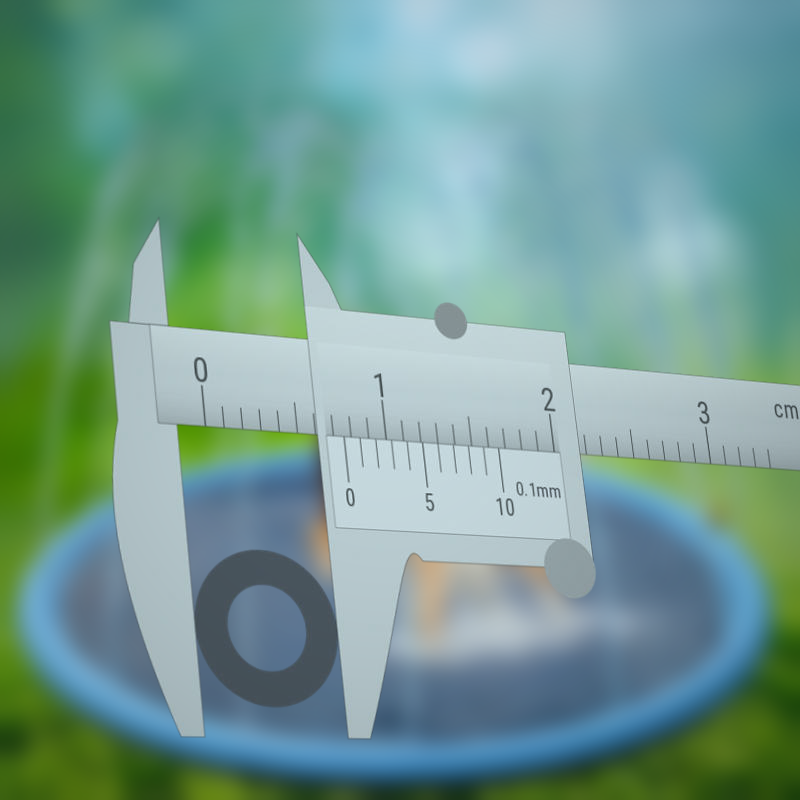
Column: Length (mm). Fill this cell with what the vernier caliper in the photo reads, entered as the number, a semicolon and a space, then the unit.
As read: 7.6; mm
